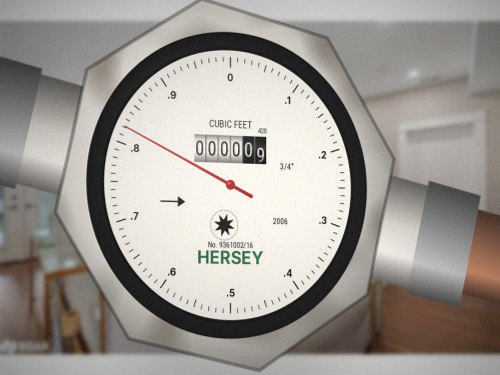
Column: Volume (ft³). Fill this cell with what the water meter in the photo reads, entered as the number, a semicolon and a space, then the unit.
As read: 8.82; ft³
